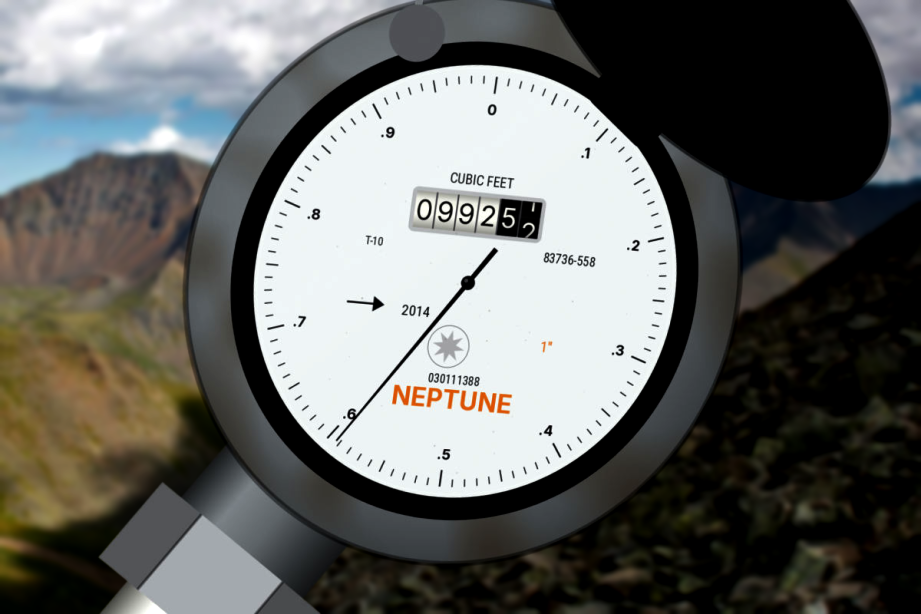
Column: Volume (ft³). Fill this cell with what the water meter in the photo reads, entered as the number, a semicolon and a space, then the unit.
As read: 99251.59; ft³
